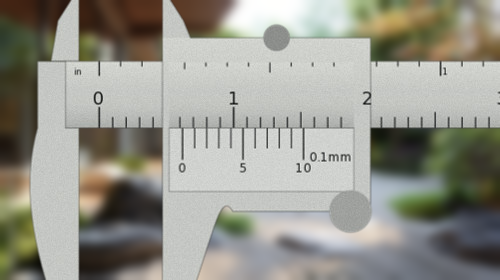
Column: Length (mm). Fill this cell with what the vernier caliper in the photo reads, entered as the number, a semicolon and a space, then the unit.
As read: 6.2; mm
